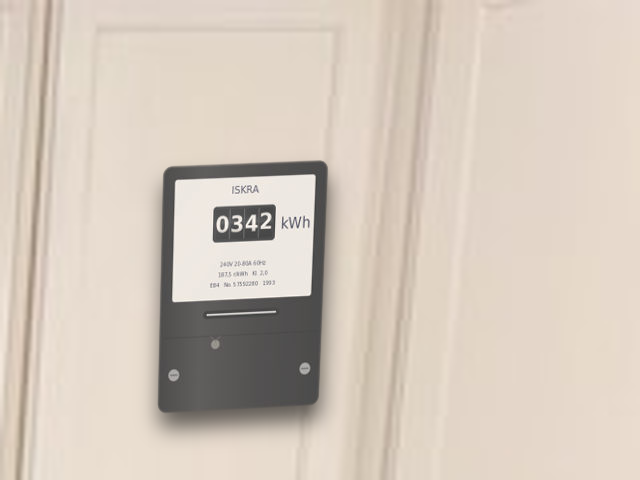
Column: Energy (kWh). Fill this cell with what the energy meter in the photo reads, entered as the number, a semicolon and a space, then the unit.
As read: 342; kWh
